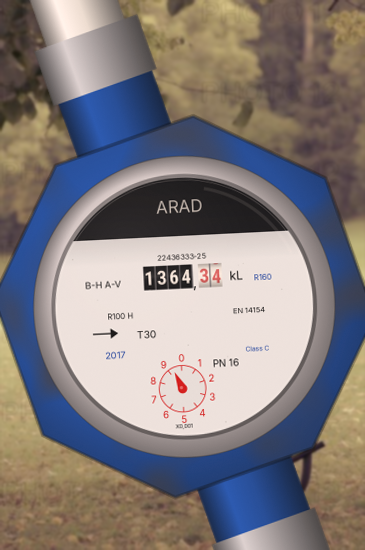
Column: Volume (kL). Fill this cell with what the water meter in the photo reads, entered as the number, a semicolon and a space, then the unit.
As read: 1364.339; kL
